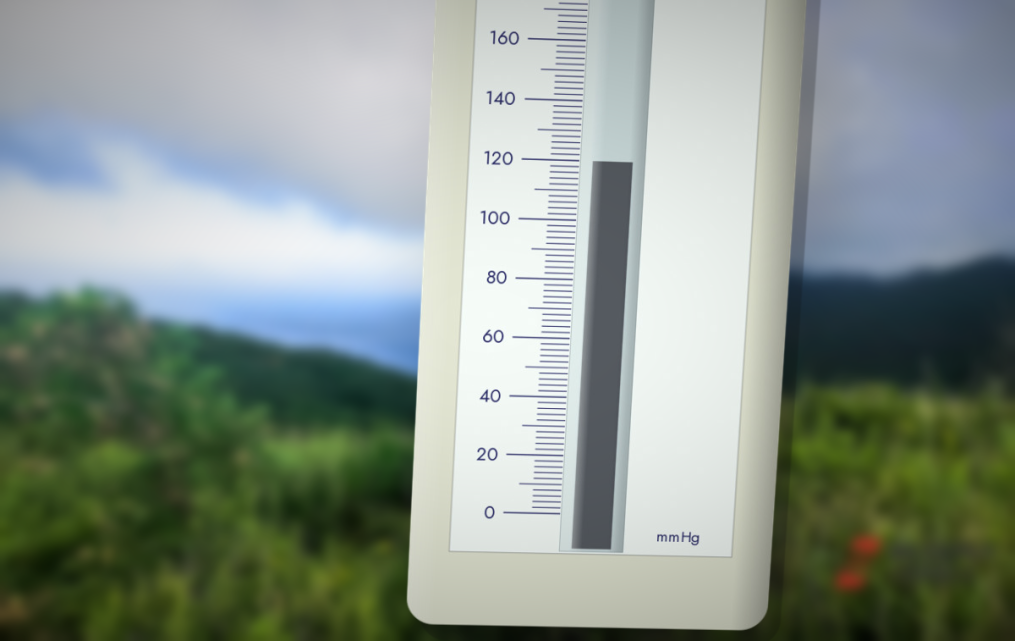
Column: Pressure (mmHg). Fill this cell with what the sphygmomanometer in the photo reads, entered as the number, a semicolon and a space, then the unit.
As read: 120; mmHg
